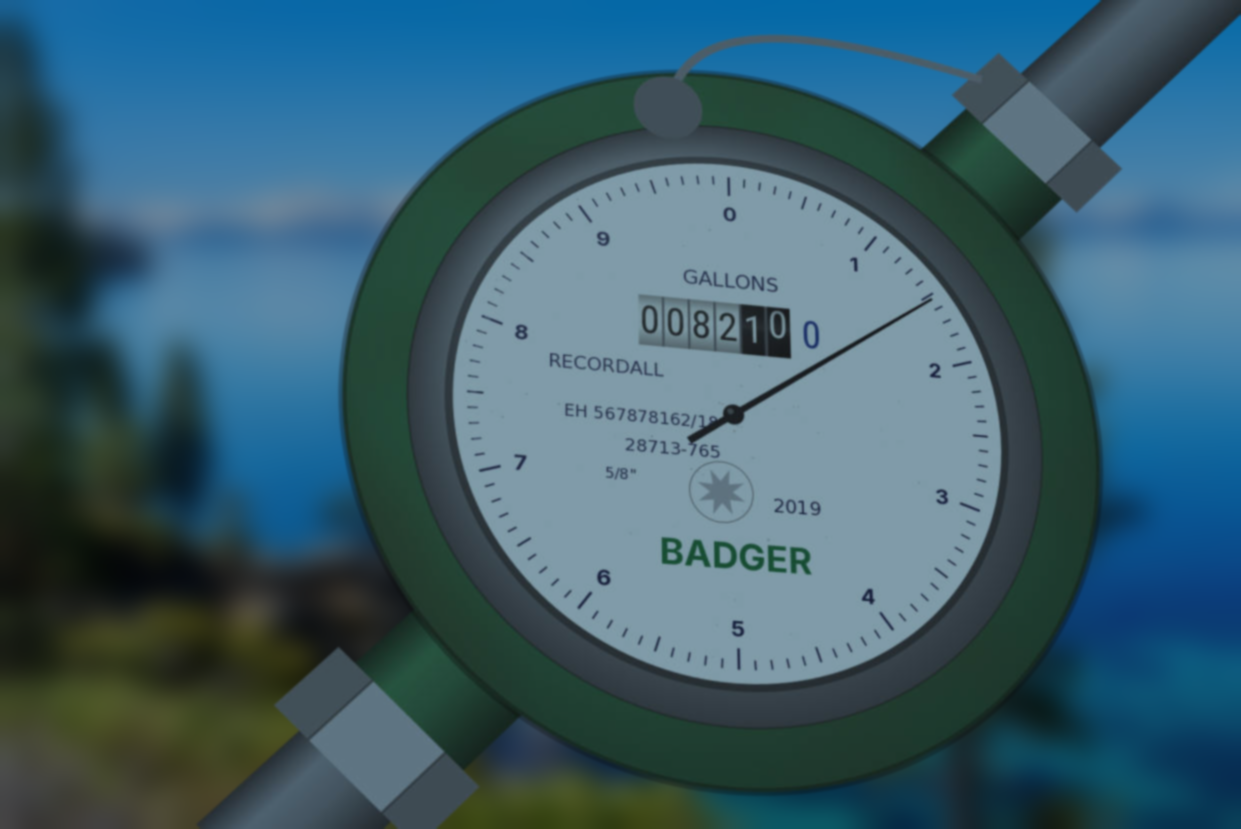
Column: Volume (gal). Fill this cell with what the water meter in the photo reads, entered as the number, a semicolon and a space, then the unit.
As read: 82101.5; gal
